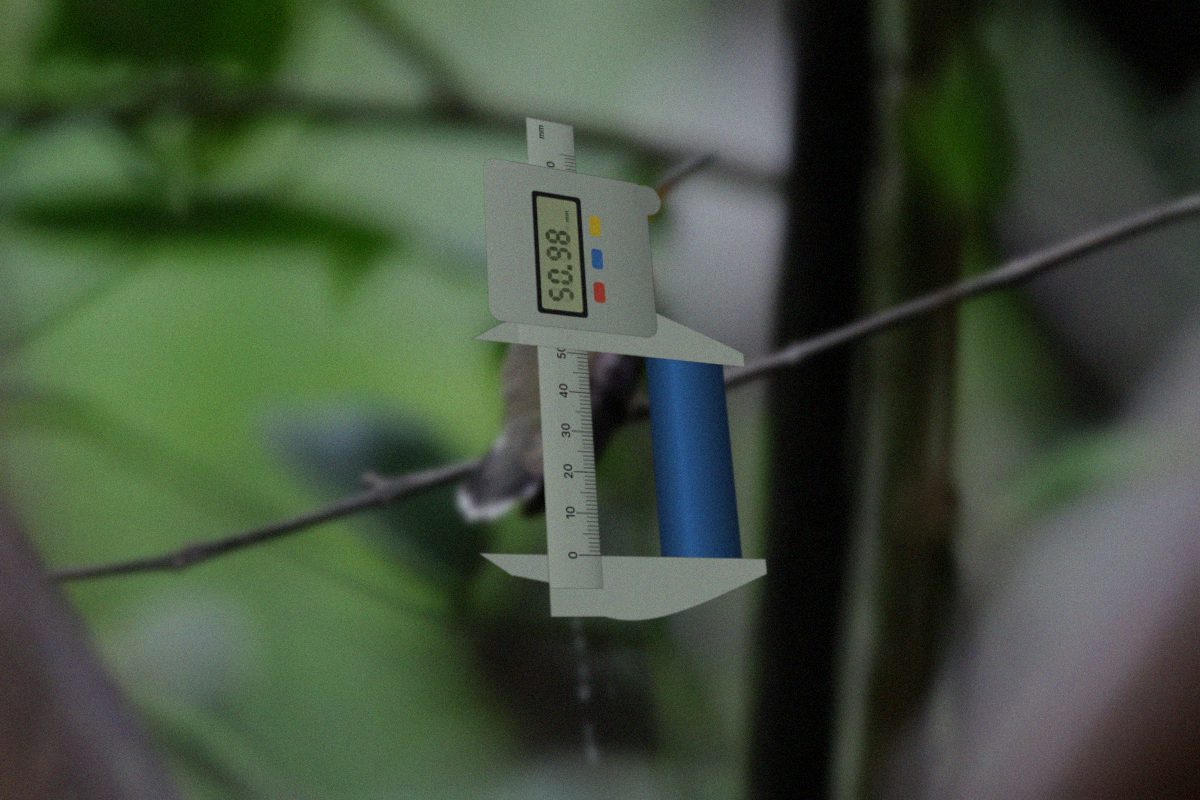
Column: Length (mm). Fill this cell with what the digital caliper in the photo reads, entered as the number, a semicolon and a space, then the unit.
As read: 50.98; mm
